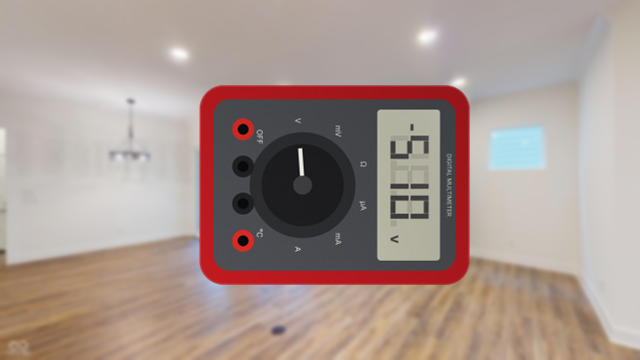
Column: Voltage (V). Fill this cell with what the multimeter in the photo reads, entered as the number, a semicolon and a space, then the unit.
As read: -510; V
